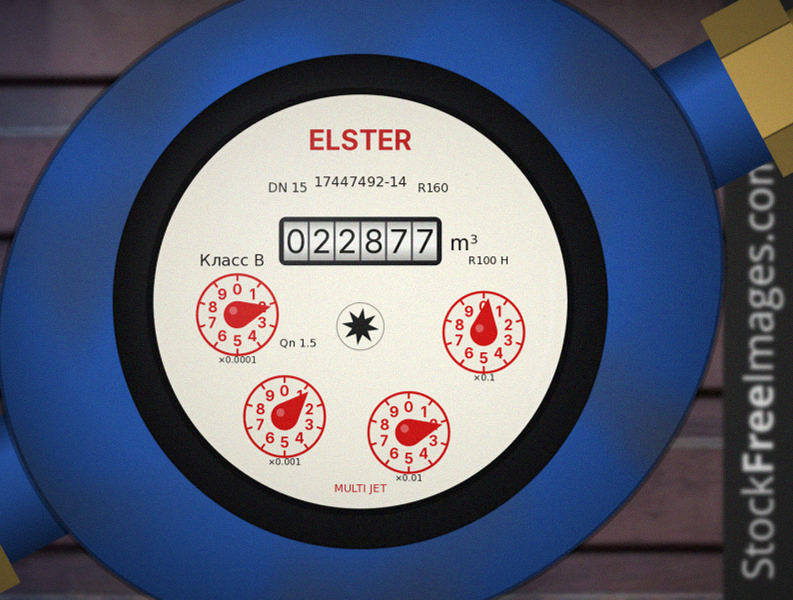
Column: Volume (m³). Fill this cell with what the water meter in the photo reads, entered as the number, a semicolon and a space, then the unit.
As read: 22877.0212; m³
